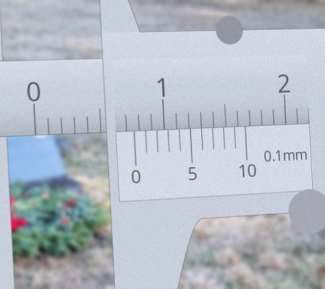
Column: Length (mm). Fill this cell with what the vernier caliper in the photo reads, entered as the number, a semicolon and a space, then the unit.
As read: 7.6; mm
